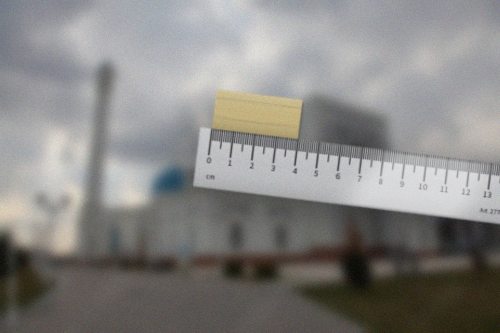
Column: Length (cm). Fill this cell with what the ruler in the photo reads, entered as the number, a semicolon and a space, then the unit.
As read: 4; cm
